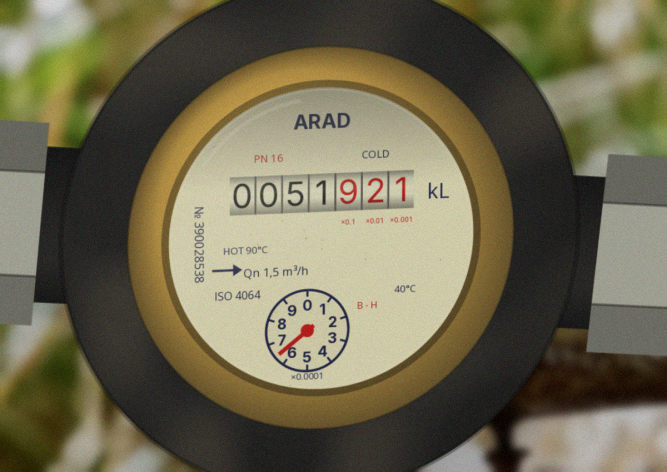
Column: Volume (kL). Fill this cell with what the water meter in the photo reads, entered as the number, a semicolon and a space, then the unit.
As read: 51.9216; kL
